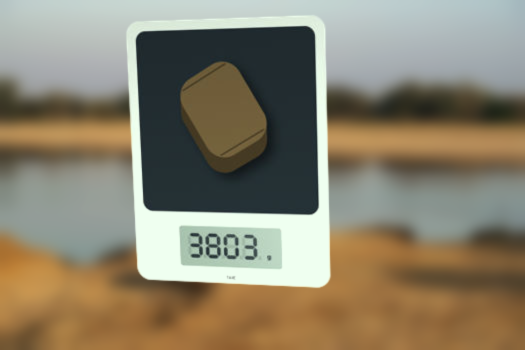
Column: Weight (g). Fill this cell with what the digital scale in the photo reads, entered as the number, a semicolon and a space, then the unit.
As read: 3803; g
